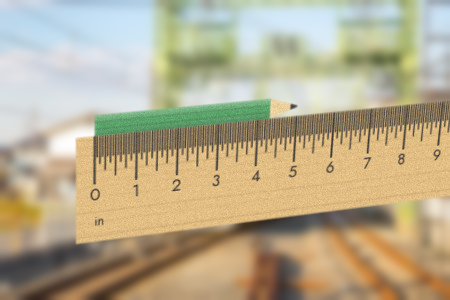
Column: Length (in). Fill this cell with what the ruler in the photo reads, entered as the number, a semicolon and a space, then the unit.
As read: 5; in
